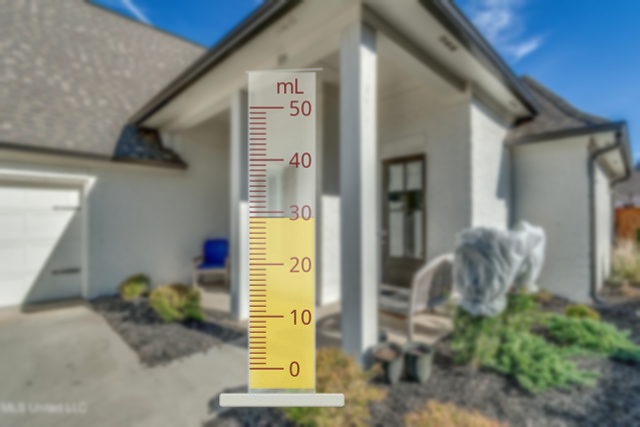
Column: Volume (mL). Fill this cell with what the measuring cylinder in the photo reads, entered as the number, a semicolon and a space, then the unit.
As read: 29; mL
